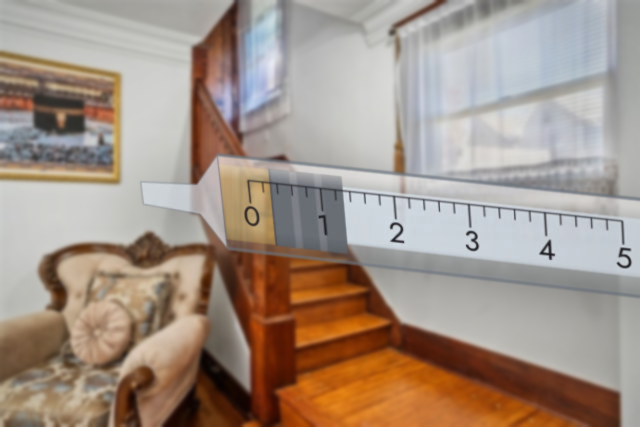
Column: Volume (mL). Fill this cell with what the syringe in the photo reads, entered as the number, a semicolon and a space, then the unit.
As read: 0.3; mL
